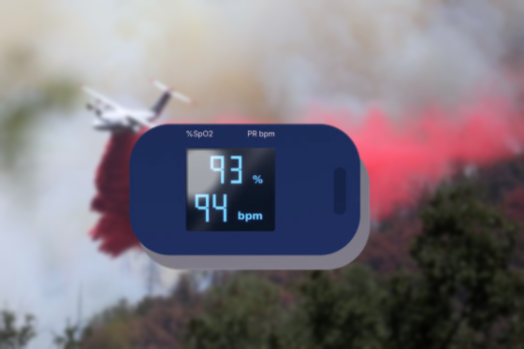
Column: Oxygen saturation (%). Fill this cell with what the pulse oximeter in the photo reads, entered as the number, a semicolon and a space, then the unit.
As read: 93; %
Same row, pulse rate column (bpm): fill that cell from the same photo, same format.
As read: 94; bpm
